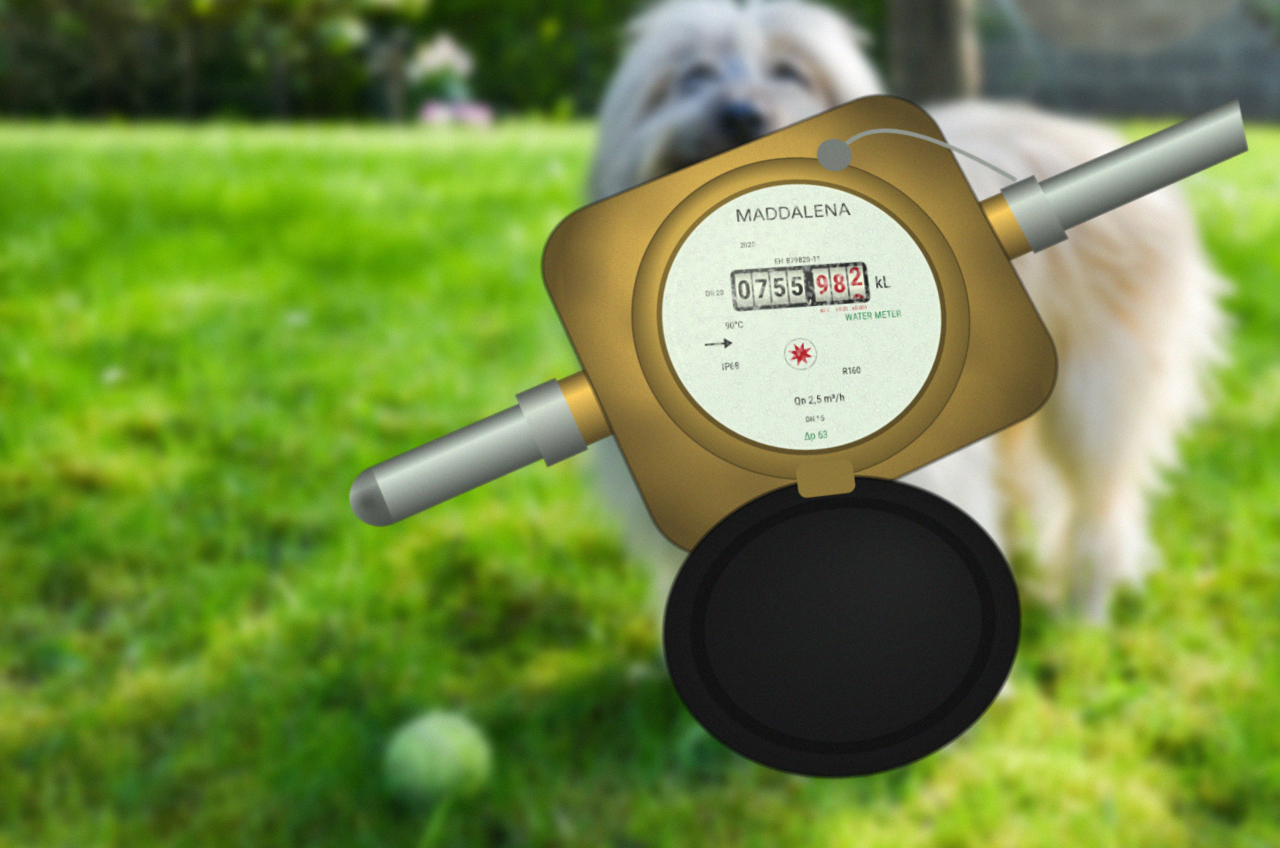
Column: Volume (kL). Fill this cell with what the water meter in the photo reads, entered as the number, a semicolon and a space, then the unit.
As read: 755.982; kL
